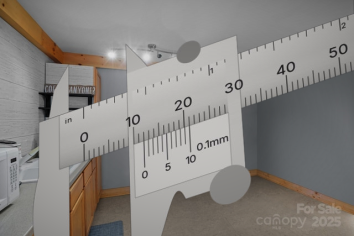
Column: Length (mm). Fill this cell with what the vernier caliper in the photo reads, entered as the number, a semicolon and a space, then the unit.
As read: 12.0; mm
